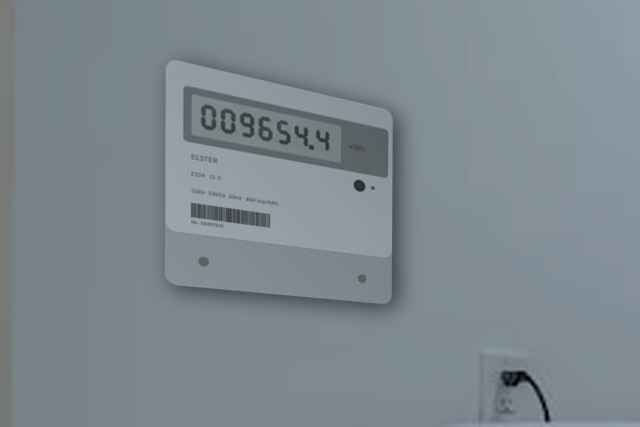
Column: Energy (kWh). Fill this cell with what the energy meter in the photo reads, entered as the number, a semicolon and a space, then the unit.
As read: 9654.4; kWh
